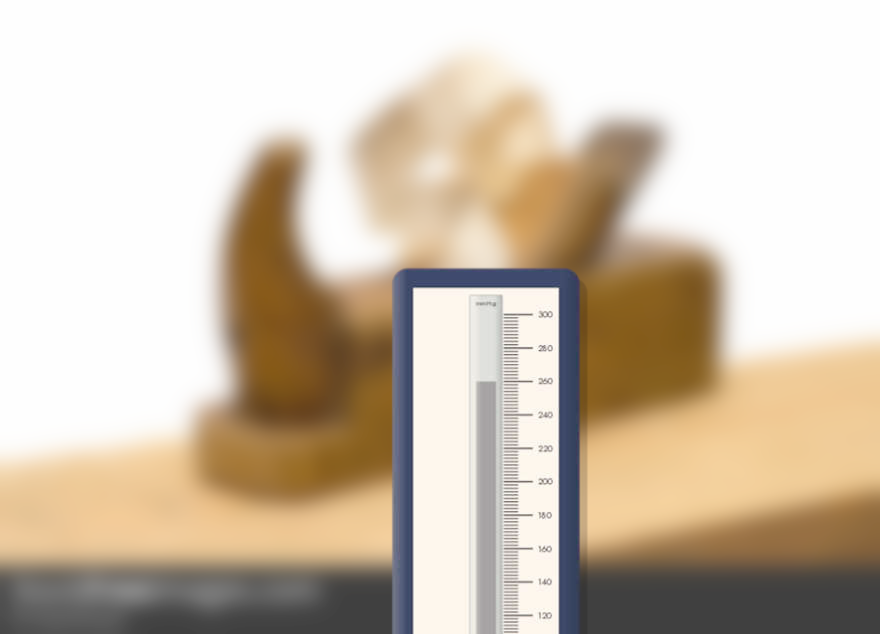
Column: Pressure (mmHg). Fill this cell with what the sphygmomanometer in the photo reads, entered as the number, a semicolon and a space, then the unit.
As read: 260; mmHg
